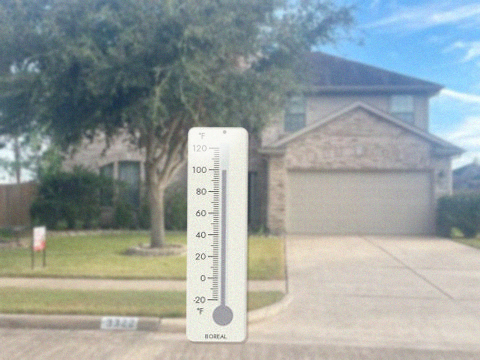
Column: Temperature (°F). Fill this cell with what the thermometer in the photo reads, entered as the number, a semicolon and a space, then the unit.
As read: 100; °F
